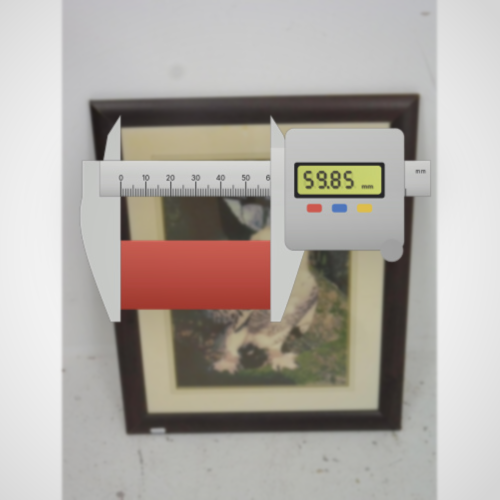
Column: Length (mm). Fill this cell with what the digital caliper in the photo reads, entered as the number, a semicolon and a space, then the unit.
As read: 59.85; mm
